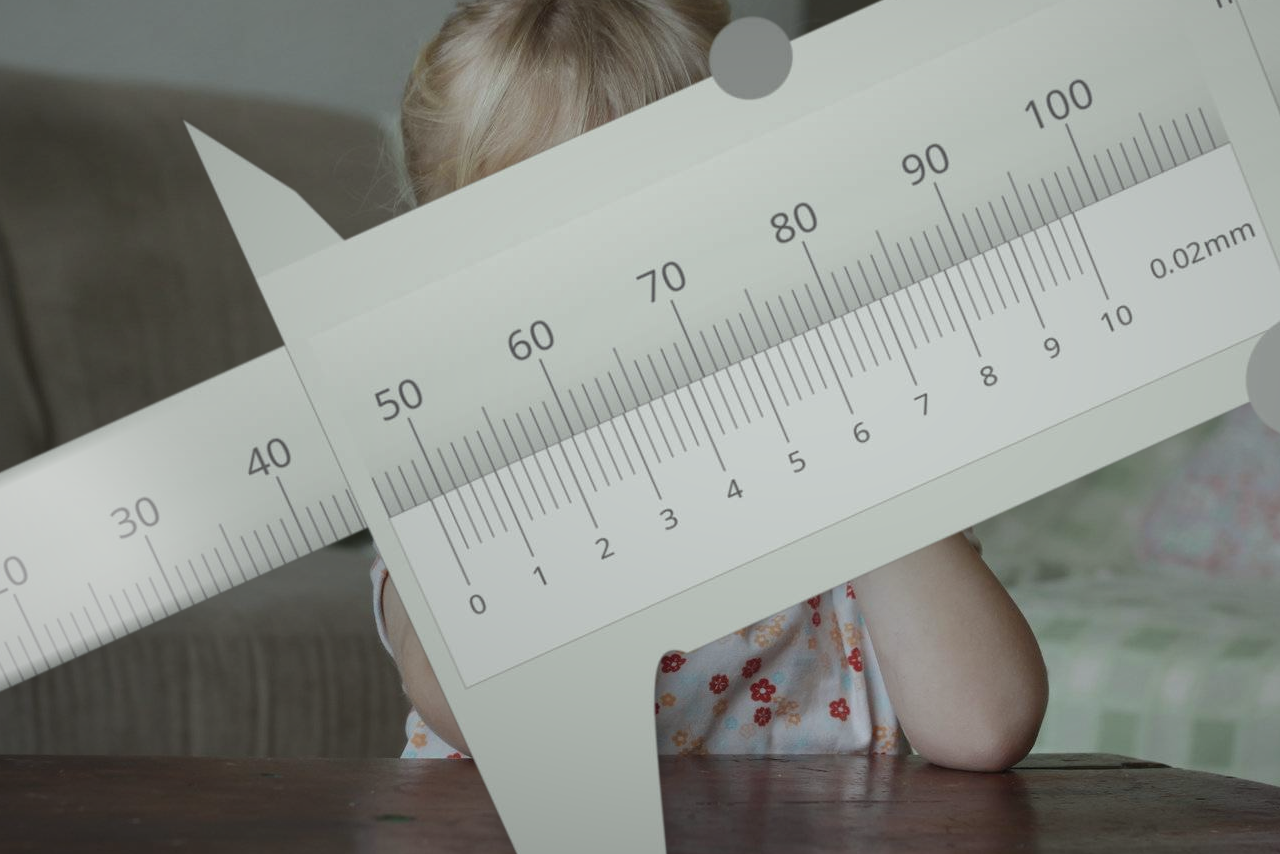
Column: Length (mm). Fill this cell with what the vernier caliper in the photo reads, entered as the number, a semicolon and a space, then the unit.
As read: 49.1; mm
